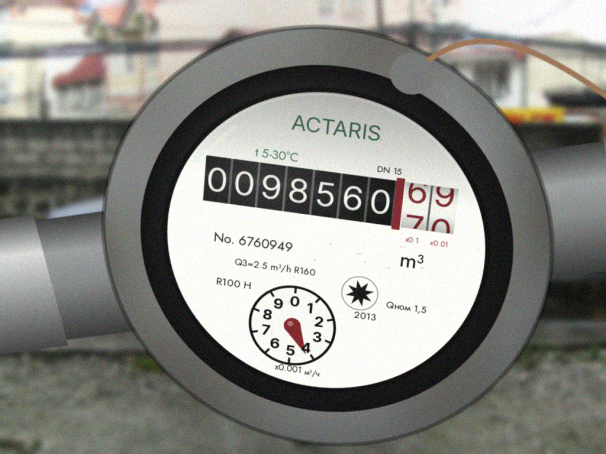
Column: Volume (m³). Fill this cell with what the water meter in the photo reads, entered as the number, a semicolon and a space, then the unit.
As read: 98560.694; m³
